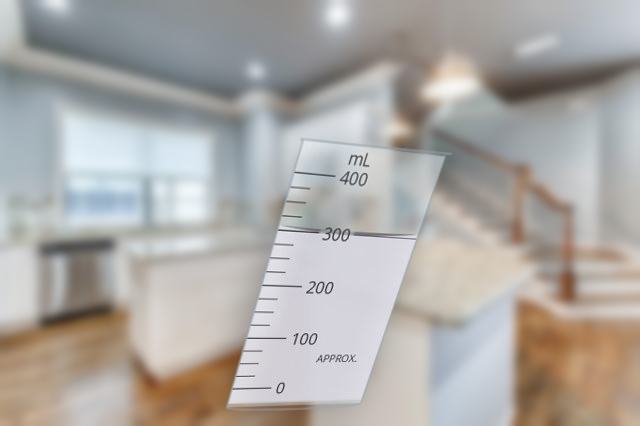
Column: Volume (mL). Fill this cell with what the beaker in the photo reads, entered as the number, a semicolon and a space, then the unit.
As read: 300; mL
